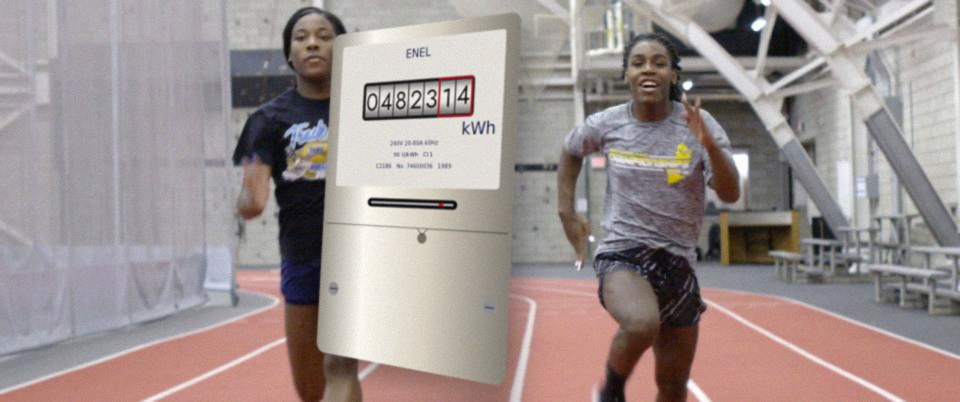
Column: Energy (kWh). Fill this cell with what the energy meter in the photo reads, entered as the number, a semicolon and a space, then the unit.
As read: 4823.14; kWh
